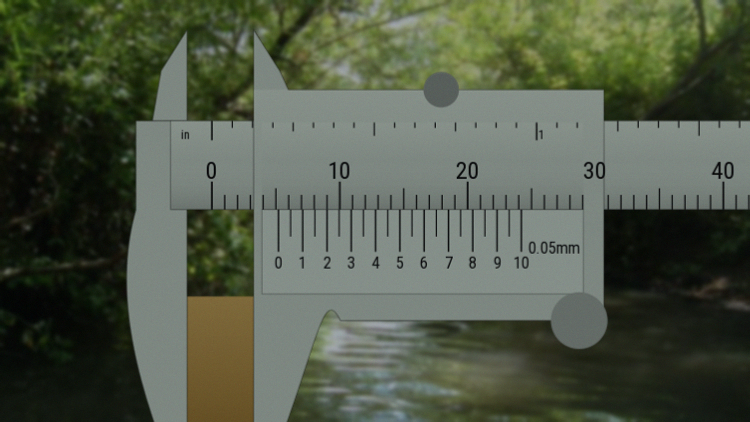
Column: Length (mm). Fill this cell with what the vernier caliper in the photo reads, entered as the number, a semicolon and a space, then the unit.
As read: 5.2; mm
